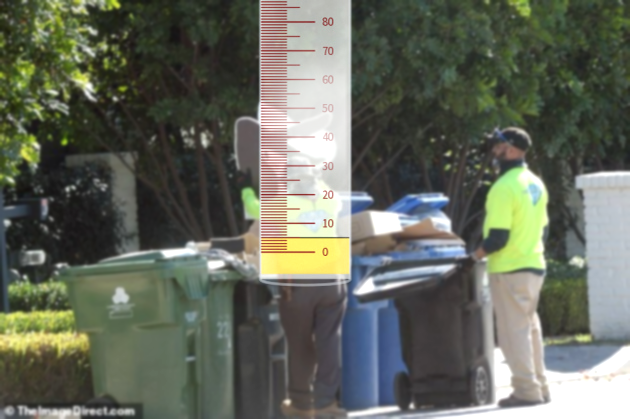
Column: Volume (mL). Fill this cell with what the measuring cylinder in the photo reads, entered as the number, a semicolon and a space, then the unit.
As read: 5; mL
